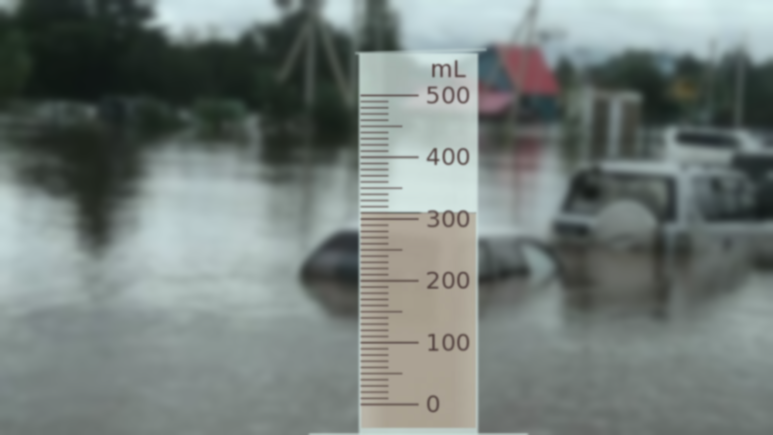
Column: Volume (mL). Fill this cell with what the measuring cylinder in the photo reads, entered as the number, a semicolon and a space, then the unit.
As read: 310; mL
